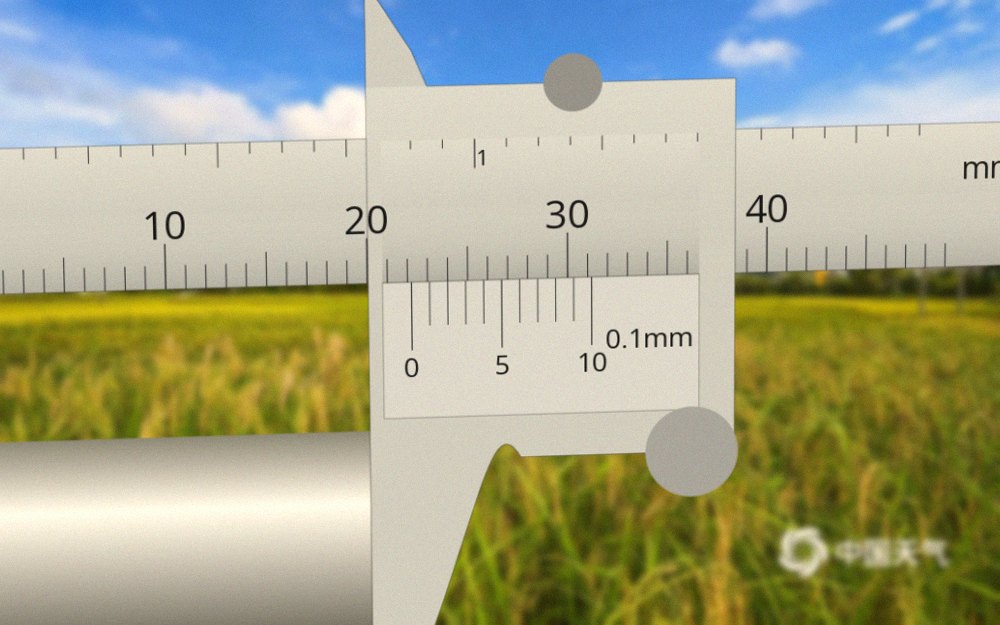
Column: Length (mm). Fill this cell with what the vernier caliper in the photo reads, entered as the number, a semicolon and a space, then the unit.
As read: 22.2; mm
